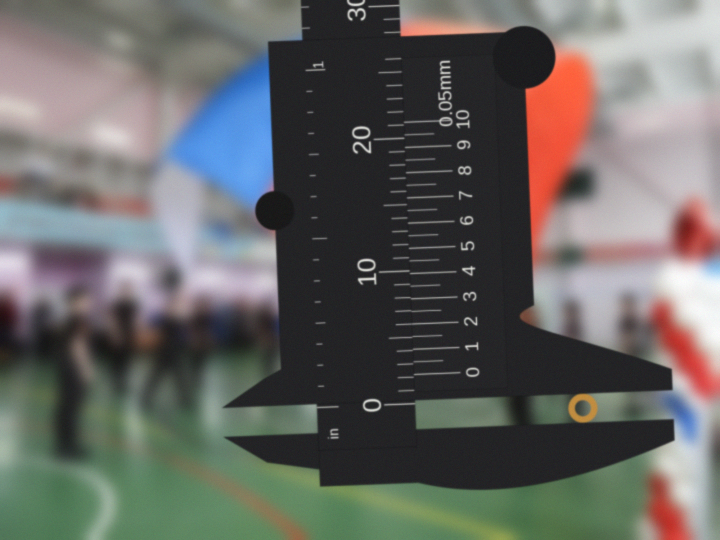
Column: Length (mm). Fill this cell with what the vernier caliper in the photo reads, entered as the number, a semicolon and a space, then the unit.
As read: 2.2; mm
